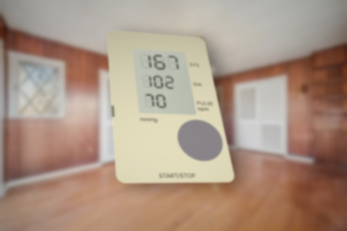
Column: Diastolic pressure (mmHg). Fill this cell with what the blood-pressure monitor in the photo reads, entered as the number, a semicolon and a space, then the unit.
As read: 102; mmHg
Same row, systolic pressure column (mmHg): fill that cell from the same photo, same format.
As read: 167; mmHg
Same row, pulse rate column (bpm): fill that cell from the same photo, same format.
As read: 70; bpm
